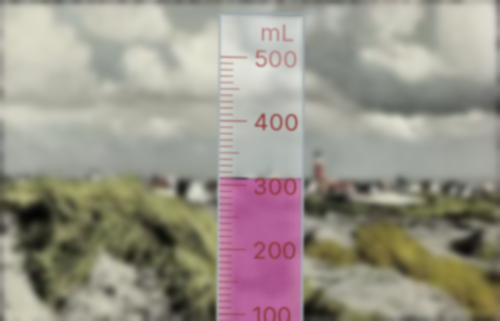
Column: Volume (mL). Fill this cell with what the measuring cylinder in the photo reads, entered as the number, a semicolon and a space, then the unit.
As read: 310; mL
